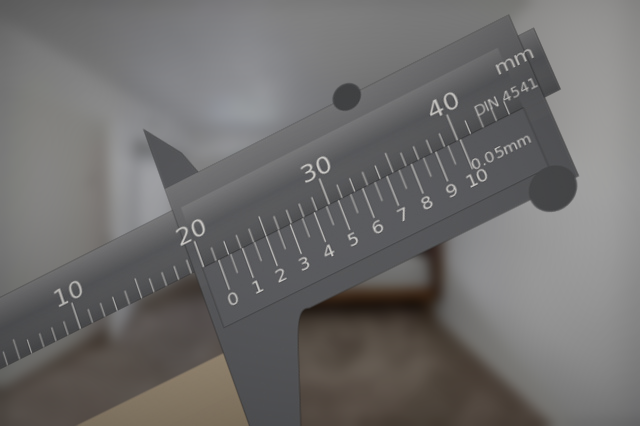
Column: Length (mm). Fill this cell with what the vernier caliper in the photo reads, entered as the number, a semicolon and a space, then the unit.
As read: 21.2; mm
